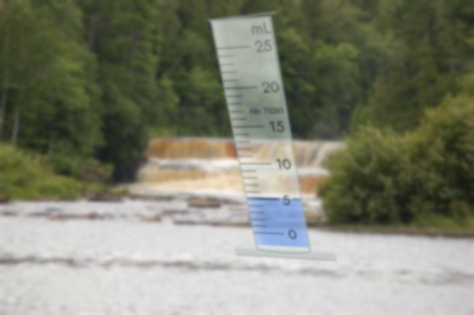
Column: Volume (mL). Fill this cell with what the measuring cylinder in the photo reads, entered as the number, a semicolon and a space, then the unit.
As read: 5; mL
